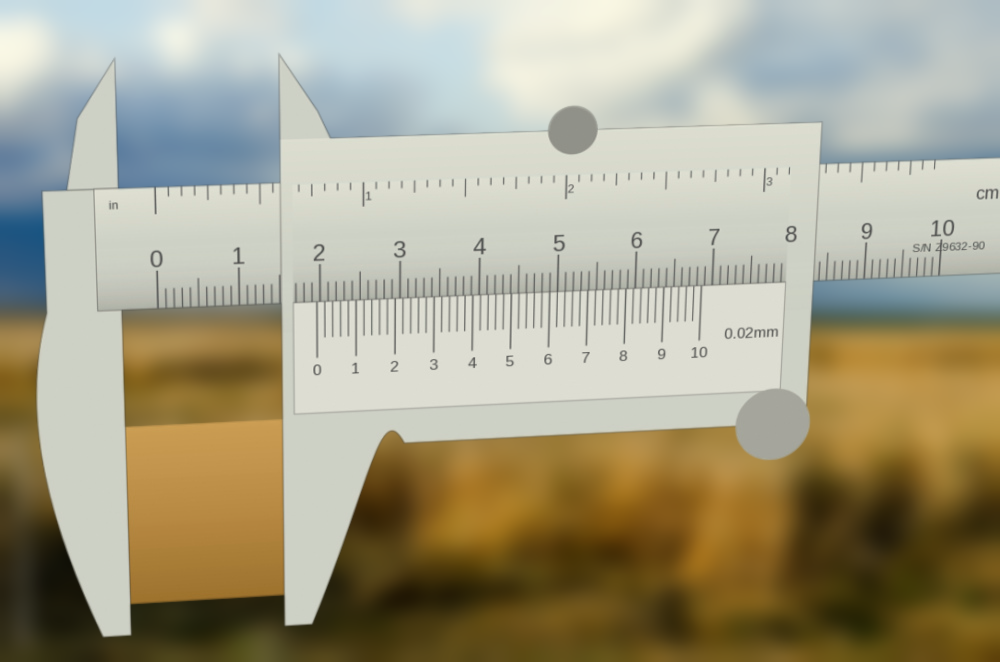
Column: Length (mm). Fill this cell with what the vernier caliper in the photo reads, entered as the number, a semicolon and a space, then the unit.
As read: 19.6; mm
